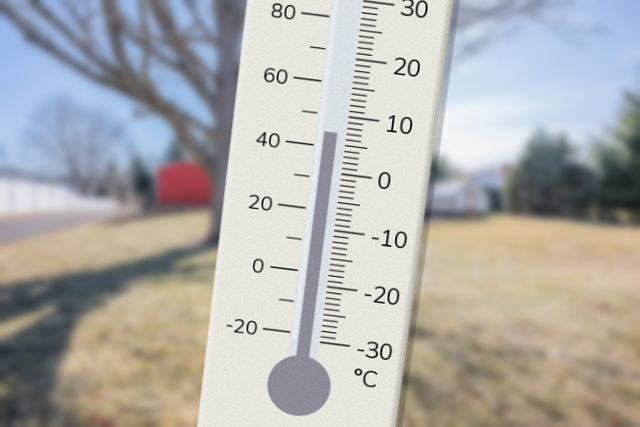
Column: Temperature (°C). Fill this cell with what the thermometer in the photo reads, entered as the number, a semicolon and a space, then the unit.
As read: 7; °C
